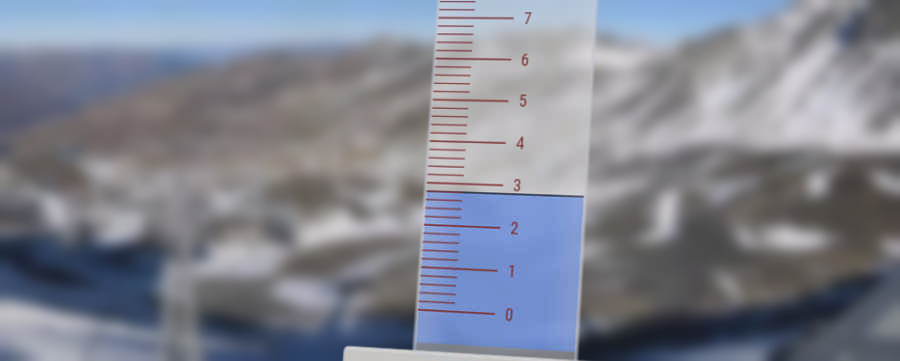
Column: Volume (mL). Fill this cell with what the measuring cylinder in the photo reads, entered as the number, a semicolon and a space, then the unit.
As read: 2.8; mL
